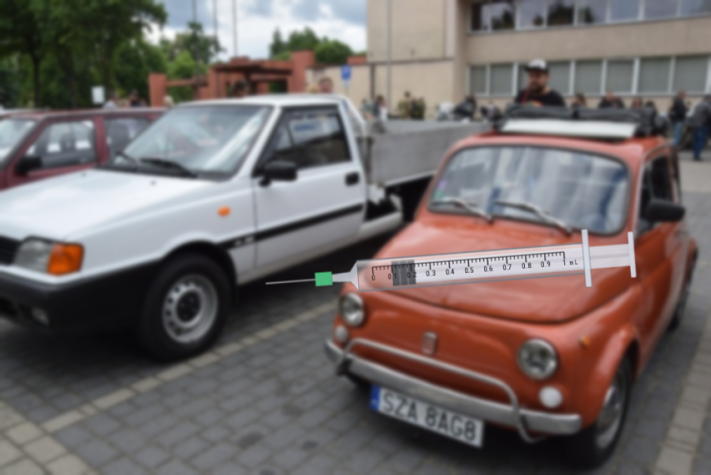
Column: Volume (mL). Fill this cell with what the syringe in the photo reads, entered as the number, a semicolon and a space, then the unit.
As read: 0.1; mL
